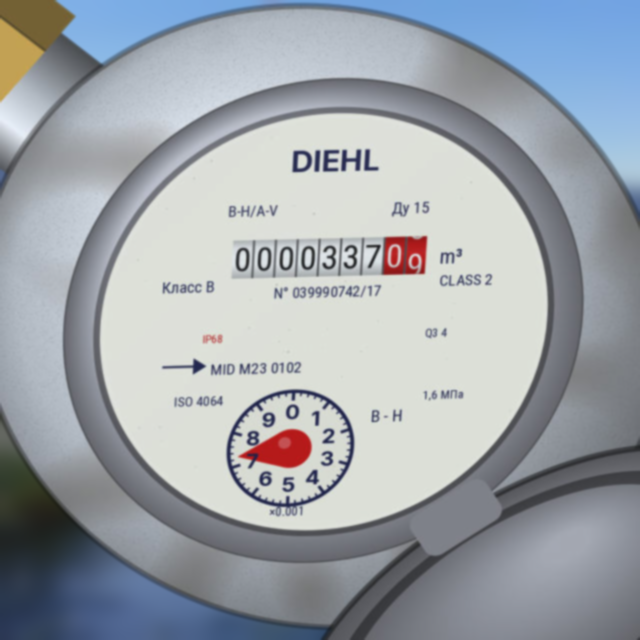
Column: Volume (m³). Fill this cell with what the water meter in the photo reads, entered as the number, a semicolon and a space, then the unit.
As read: 337.087; m³
